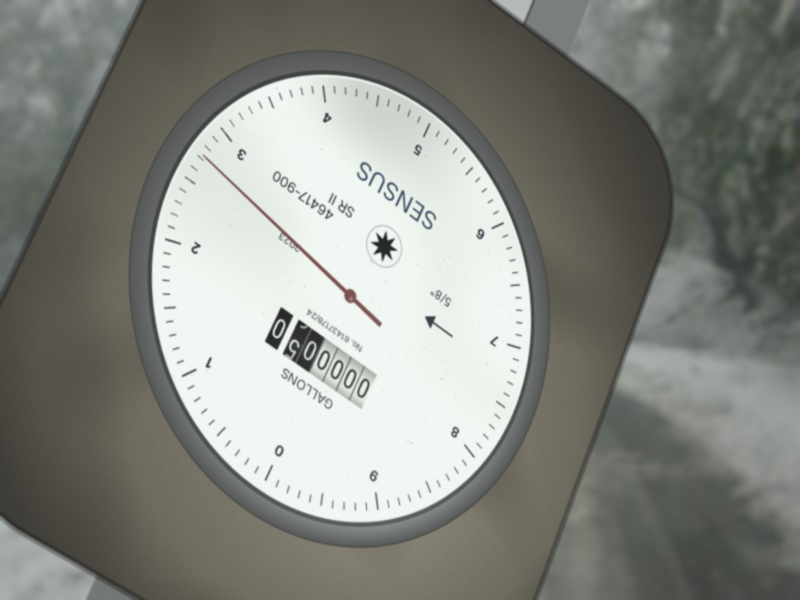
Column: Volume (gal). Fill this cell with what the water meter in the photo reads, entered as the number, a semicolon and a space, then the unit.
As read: 52.7; gal
